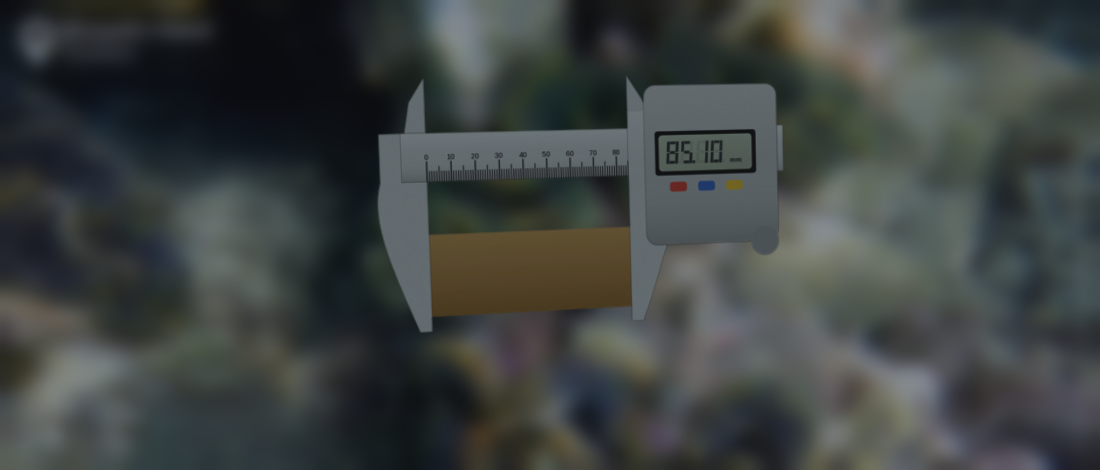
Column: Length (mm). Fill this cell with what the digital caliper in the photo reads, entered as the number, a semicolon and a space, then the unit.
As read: 85.10; mm
